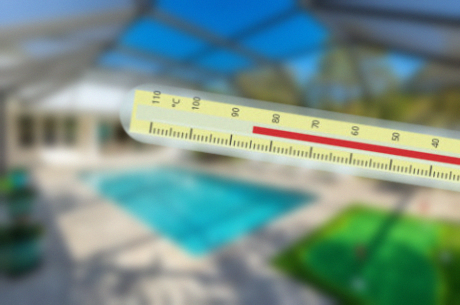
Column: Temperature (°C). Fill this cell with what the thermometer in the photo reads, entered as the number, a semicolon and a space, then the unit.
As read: 85; °C
